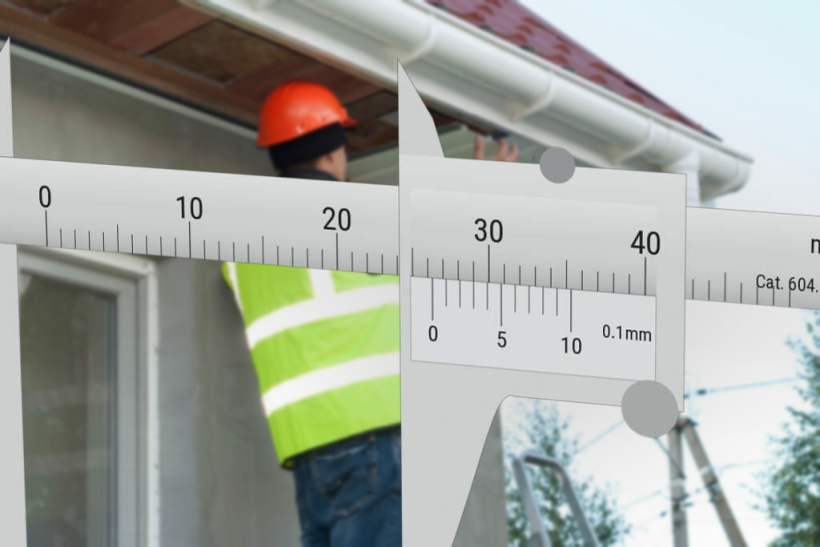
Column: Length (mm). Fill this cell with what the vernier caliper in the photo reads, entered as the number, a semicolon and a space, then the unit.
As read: 26.3; mm
